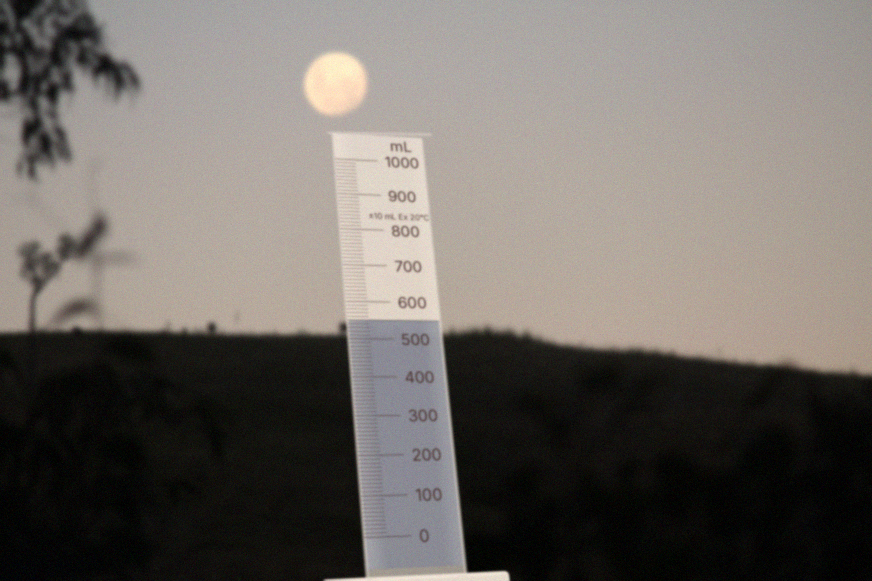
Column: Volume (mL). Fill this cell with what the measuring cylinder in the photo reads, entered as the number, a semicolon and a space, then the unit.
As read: 550; mL
